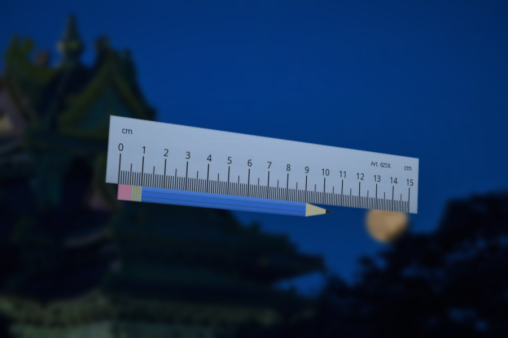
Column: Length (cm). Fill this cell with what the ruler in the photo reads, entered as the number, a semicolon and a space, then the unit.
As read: 10.5; cm
